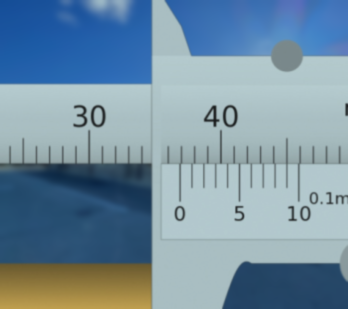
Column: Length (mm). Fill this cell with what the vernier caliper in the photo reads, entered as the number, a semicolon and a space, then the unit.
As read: 36.9; mm
